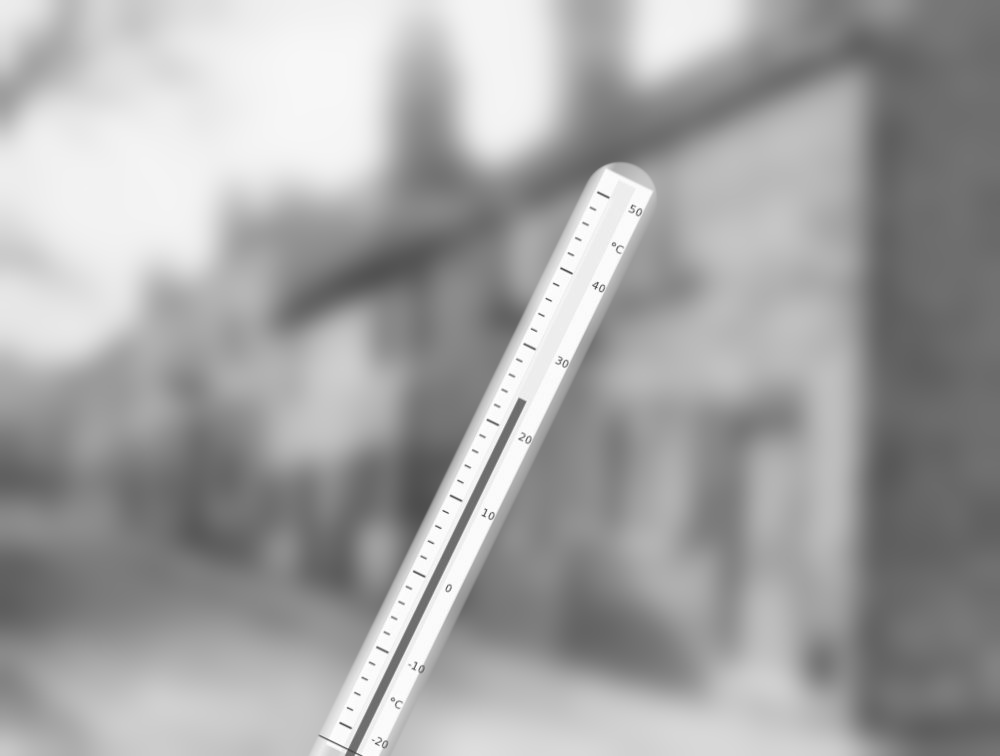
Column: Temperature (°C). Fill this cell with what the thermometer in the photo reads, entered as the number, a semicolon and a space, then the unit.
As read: 24; °C
